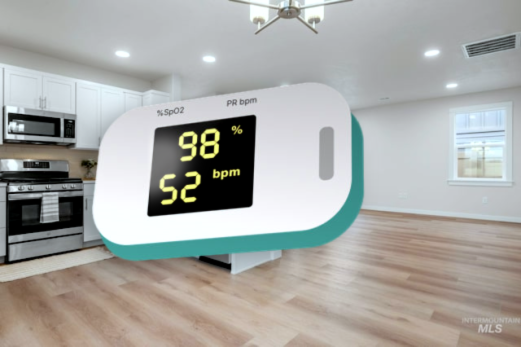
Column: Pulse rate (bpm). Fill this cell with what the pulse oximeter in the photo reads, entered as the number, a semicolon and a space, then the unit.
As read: 52; bpm
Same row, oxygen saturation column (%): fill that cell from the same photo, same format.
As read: 98; %
